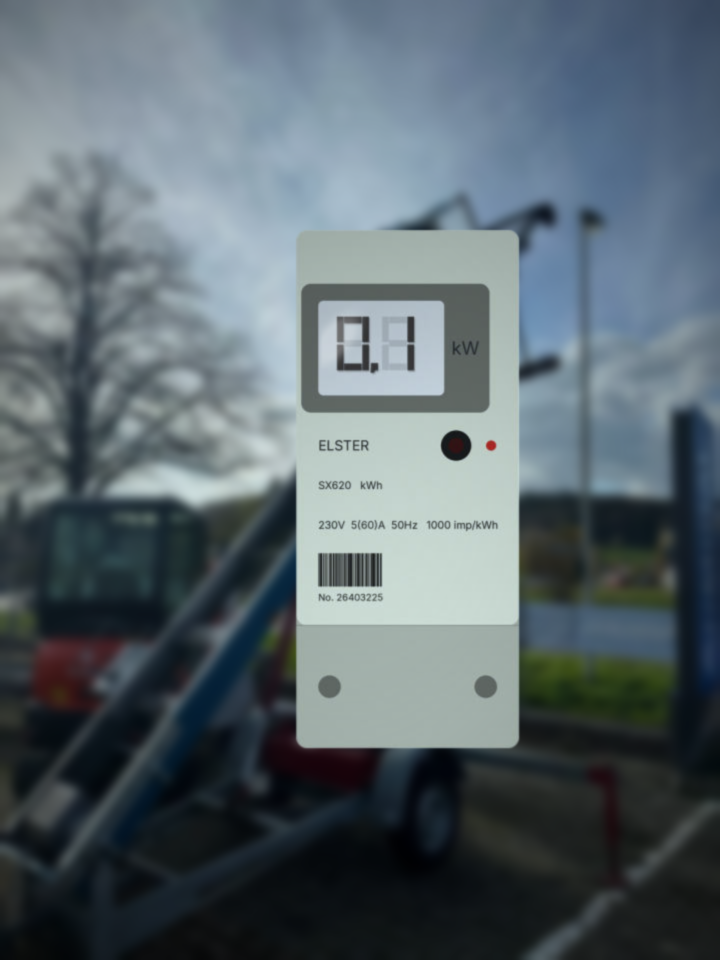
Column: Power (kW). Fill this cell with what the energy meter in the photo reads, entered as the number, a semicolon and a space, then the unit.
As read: 0.1; kW
